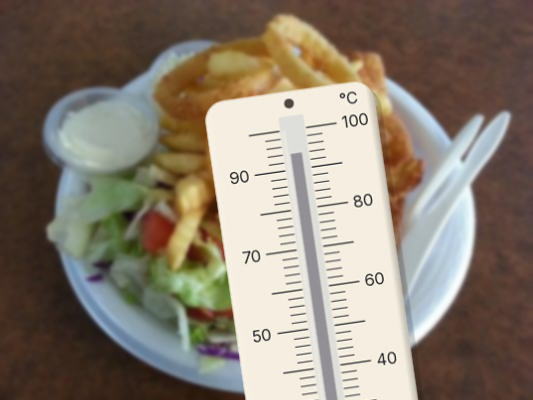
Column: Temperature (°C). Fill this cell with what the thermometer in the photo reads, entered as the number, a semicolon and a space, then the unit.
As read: 94; °C
